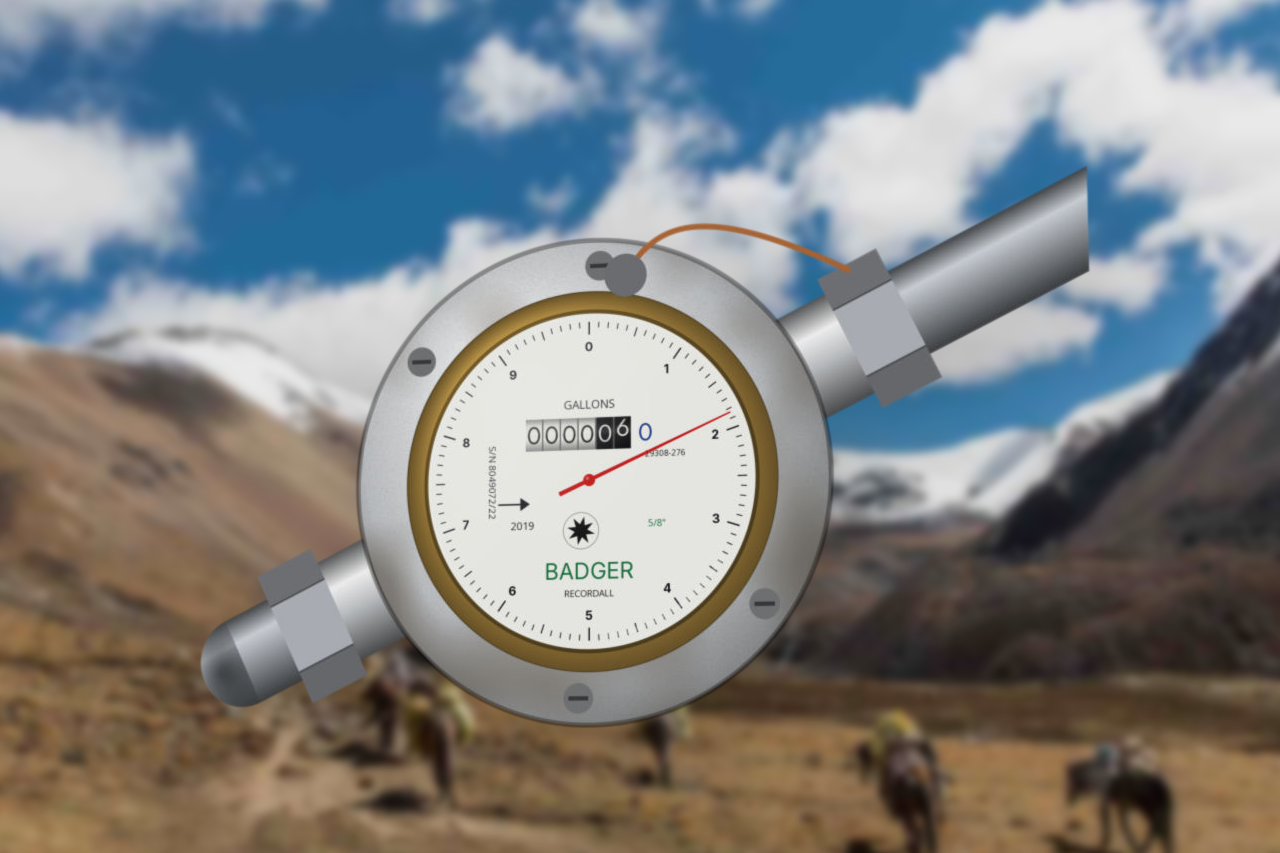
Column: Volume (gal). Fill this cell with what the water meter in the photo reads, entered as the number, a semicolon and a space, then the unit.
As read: 61.8; gal
